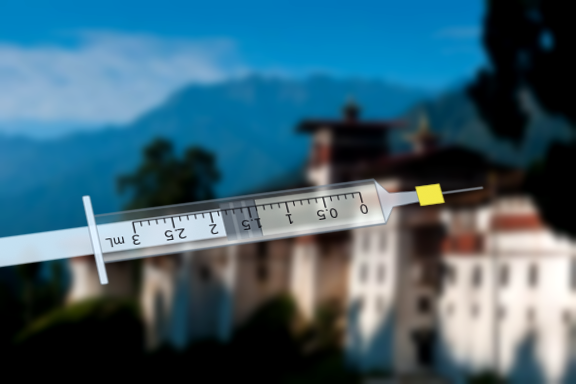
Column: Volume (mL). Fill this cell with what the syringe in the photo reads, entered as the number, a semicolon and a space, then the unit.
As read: 1.4; mL
